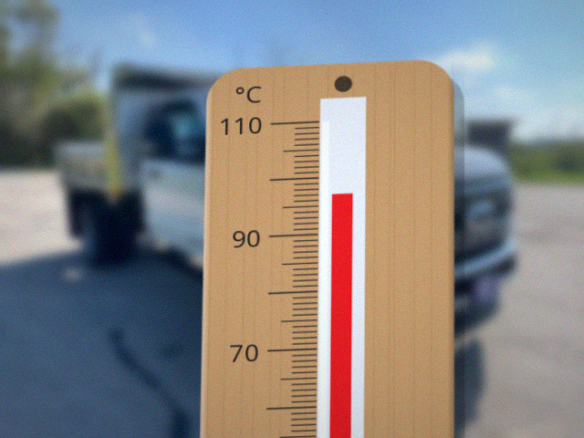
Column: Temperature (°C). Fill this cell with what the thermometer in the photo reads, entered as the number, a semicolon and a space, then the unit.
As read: 97; °C
